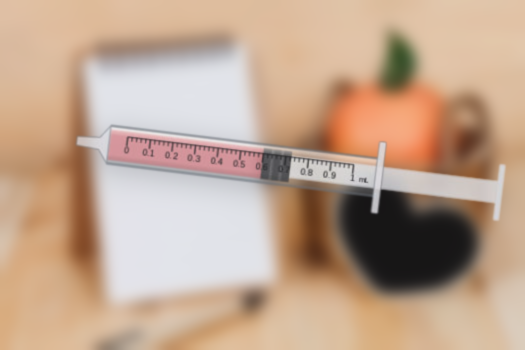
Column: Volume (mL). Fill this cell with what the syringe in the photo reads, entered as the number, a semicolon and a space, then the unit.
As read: 0.6; mL
